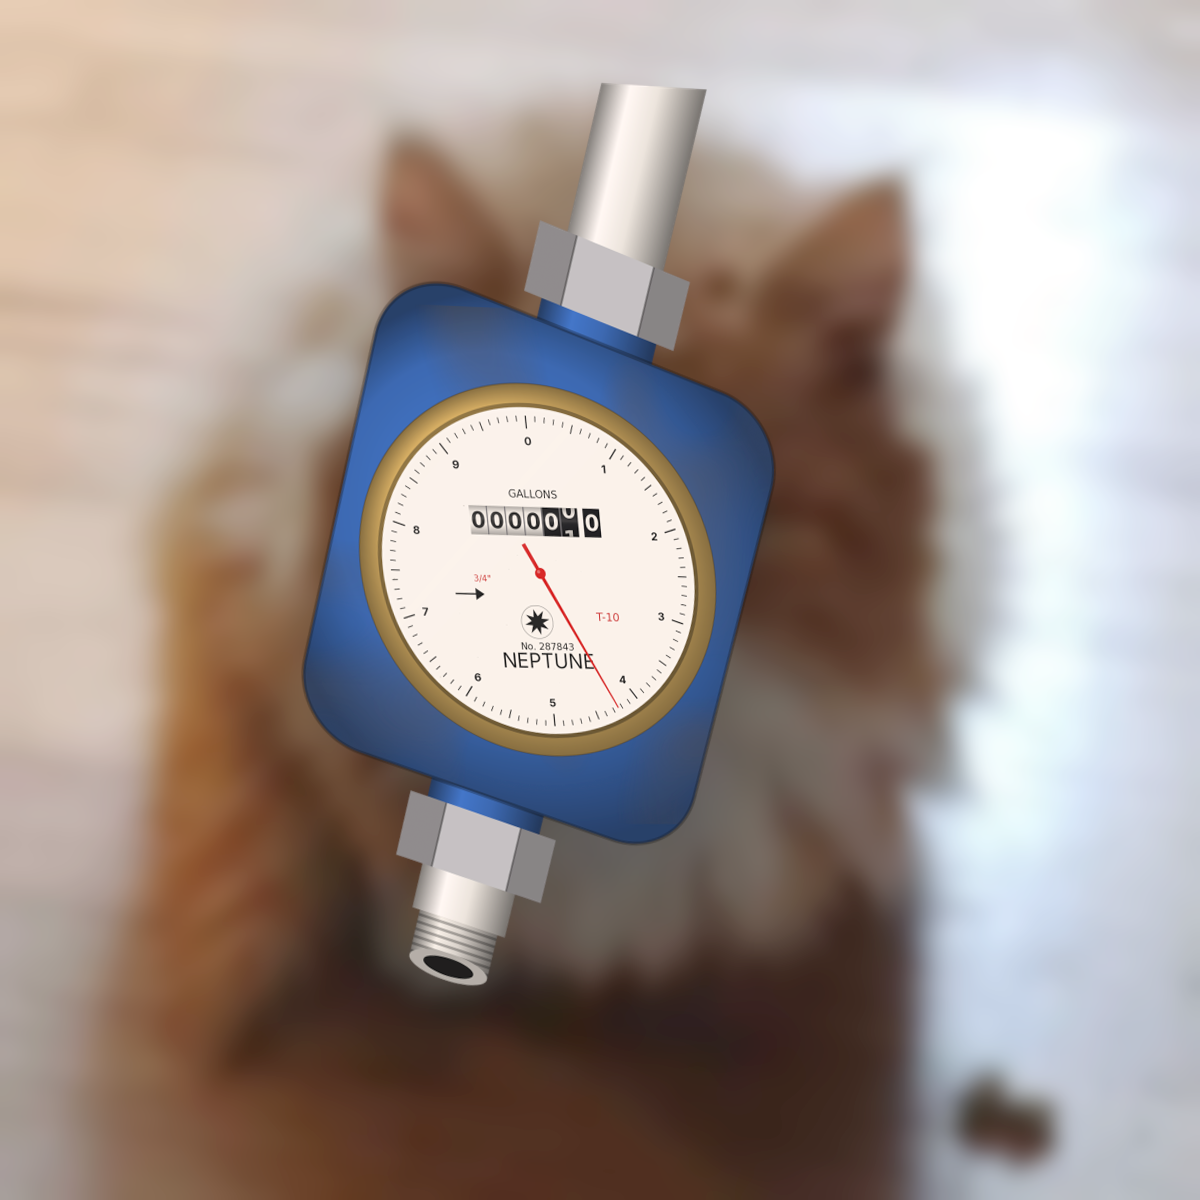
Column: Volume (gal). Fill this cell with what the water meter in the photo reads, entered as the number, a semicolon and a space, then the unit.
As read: 4.2; gal
